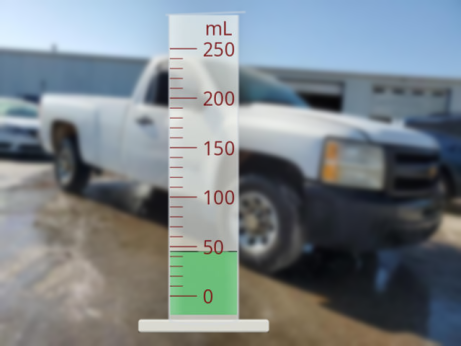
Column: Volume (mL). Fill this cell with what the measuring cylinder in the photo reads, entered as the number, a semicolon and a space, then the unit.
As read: 45; mL
